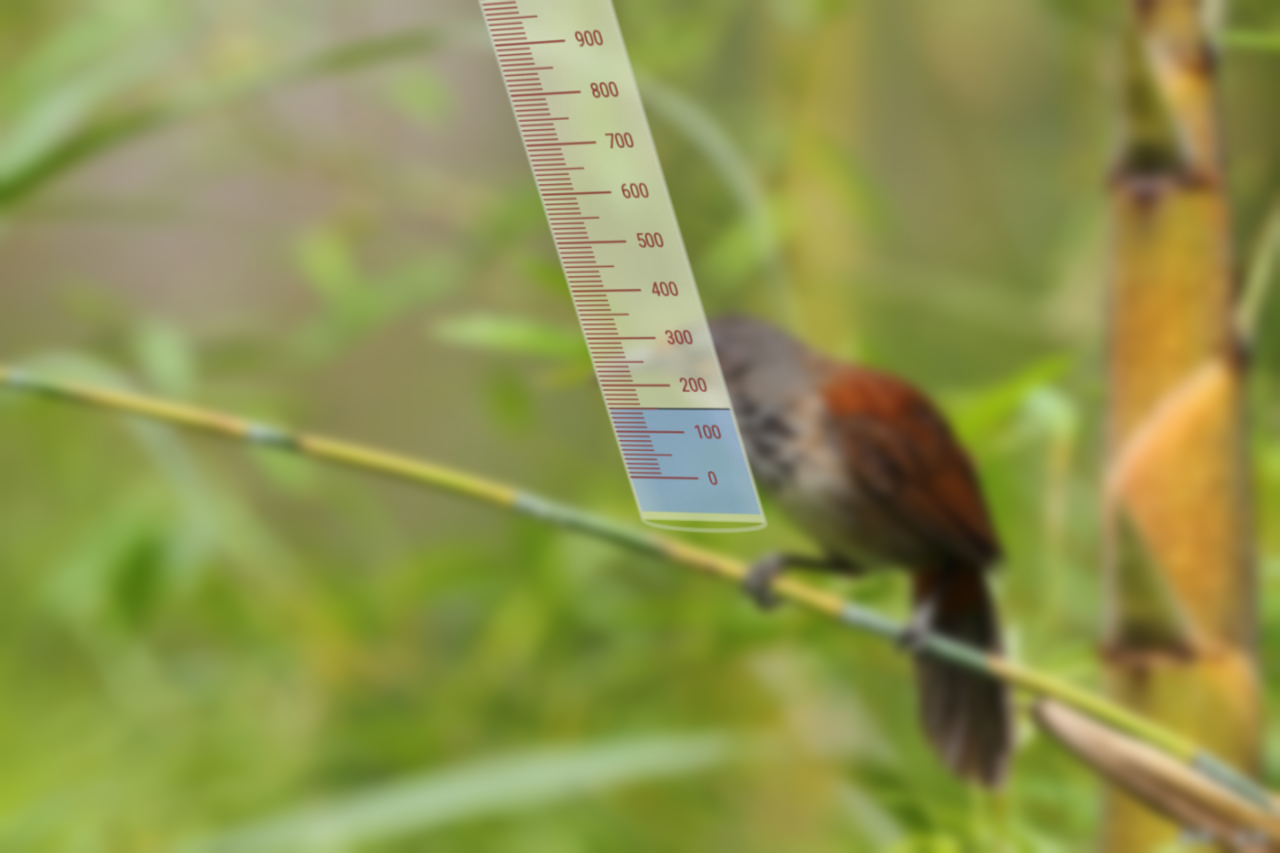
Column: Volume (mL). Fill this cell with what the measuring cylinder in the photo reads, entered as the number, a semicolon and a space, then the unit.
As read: 150; mL
